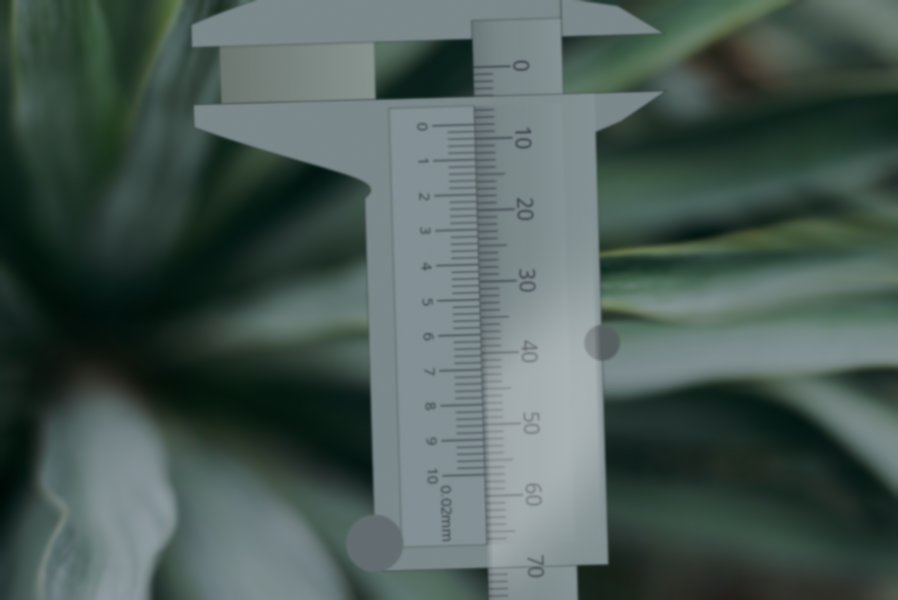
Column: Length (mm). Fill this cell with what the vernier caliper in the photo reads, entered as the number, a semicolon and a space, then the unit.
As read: 8.0; mm
